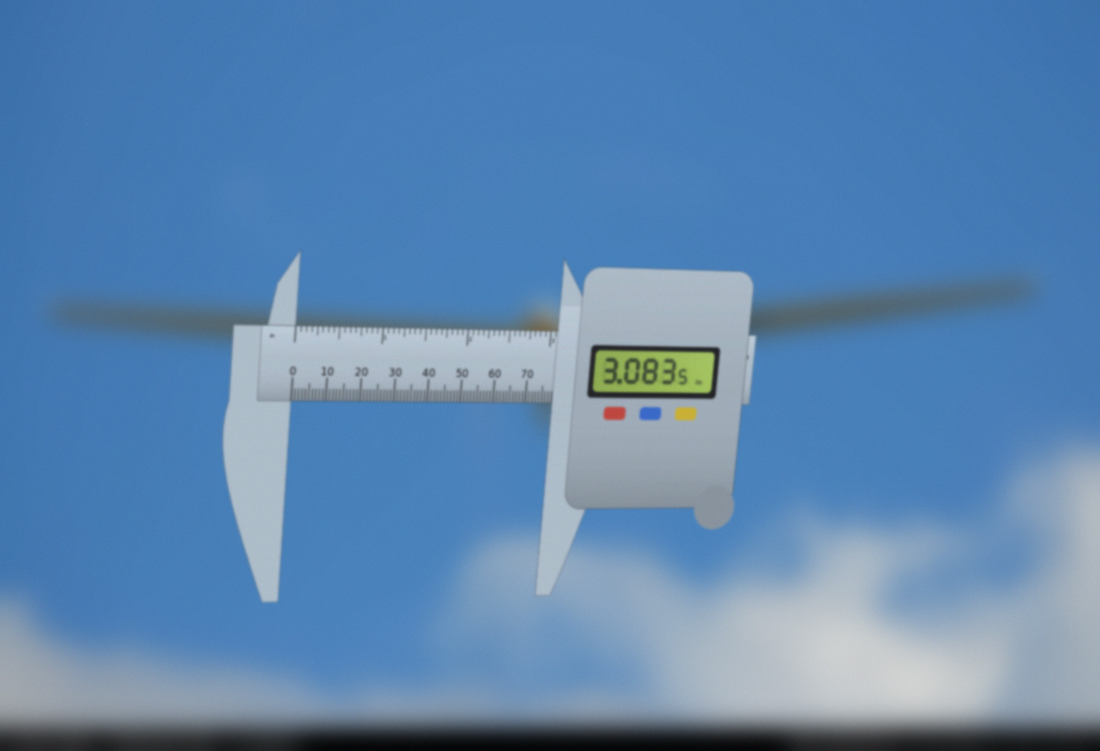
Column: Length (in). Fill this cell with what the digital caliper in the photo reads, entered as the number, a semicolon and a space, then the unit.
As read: 3.0835; in
